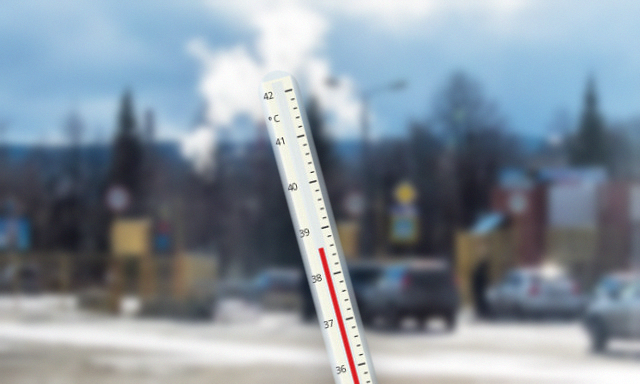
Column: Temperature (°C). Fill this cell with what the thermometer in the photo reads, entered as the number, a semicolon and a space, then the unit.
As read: 38.6; °C
